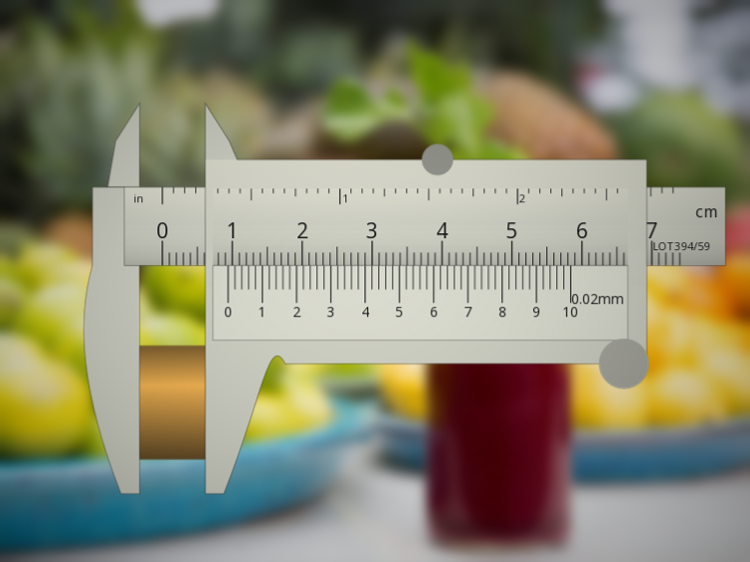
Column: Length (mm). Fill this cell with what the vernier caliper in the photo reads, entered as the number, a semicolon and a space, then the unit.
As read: 9.4; mm
